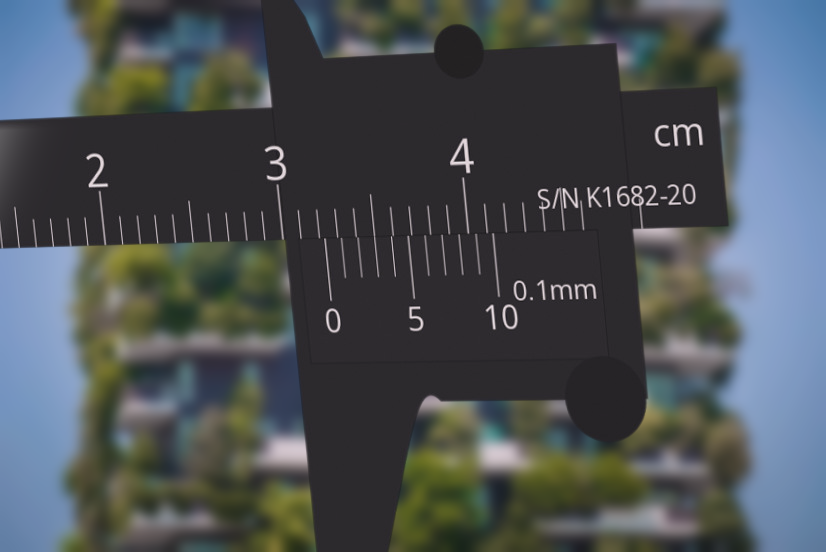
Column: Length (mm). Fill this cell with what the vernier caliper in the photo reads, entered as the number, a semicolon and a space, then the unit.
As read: 32.3; mm
